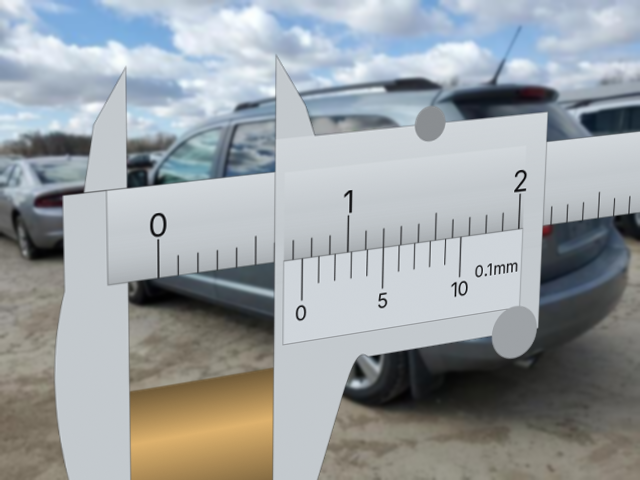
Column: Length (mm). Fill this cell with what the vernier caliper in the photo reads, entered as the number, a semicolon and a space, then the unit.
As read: 7.5; mm
